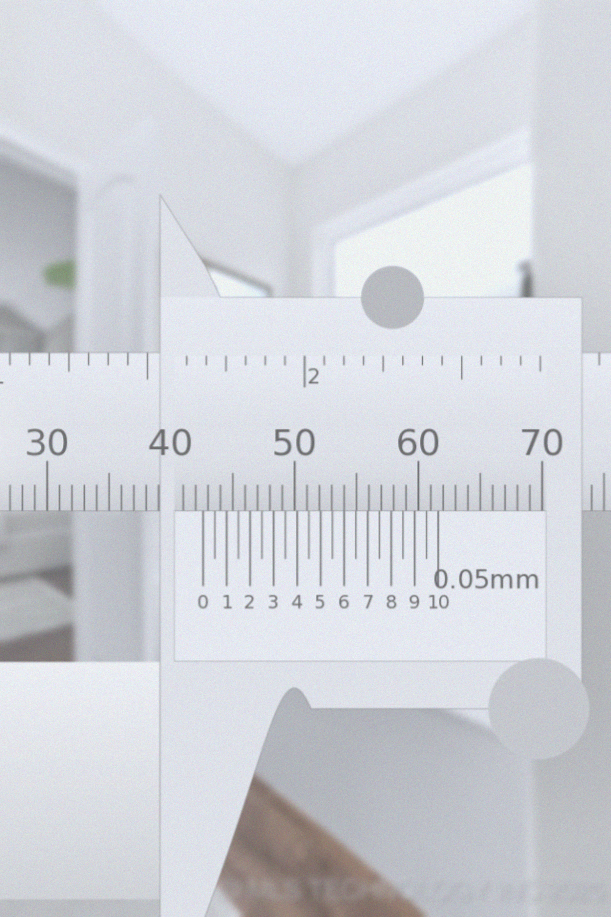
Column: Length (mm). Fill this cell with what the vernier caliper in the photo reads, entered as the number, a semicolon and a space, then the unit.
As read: 42.6; mm
